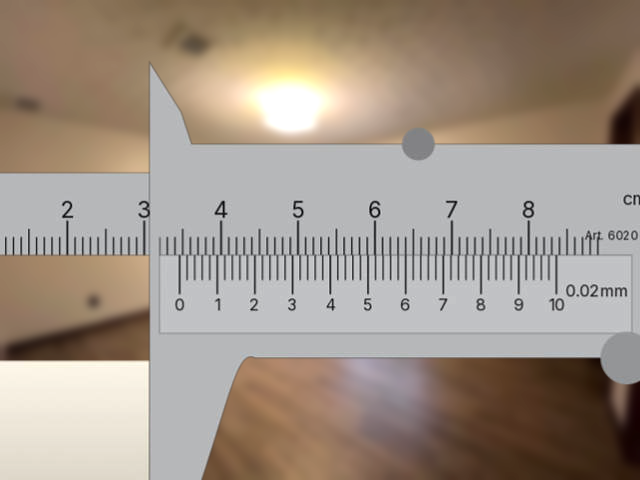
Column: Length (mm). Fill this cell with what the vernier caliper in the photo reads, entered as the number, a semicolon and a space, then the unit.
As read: 34.6; mm
